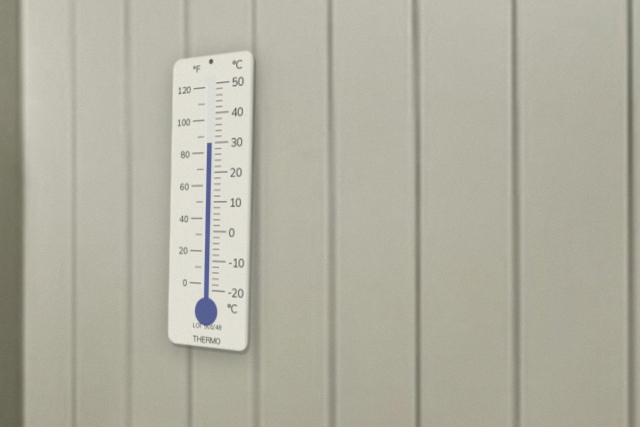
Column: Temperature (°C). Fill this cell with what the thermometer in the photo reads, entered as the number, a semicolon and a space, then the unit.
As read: 30; °C
